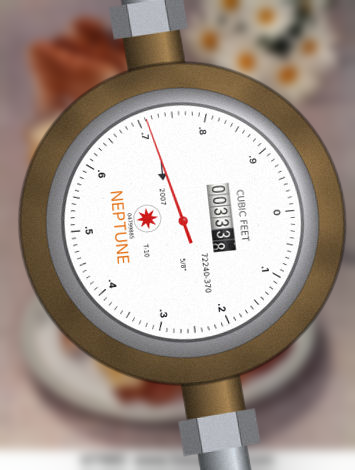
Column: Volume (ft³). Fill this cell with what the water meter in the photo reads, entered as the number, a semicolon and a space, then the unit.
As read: 3337.71; ft³
